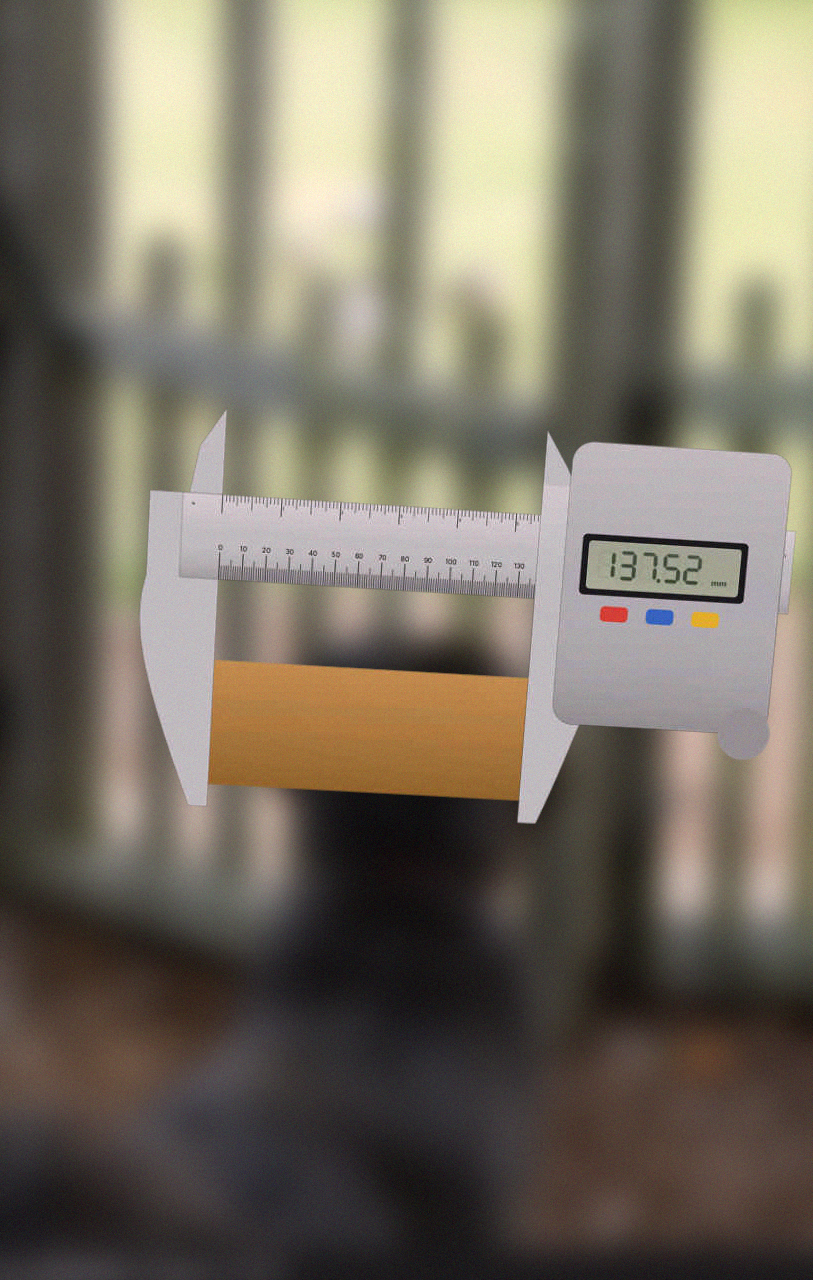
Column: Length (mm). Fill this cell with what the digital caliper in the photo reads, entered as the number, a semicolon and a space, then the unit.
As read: 137.52; mm
